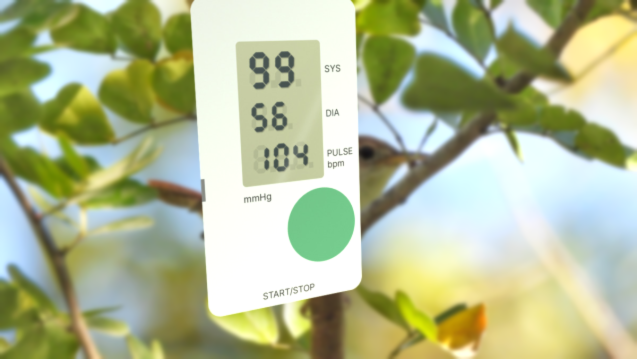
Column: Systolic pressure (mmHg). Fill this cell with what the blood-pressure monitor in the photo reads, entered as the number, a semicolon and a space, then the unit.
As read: 99; mmHg
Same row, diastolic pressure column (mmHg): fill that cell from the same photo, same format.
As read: 56; mmHg
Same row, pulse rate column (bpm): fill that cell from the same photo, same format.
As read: 104; bpm
